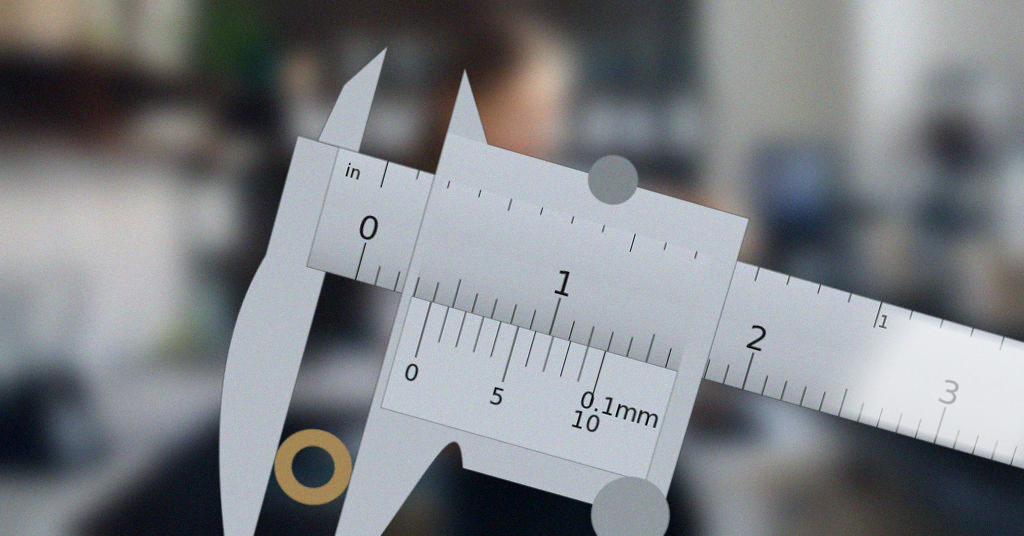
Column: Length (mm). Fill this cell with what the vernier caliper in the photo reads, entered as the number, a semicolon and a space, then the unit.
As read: 3.9; mm
